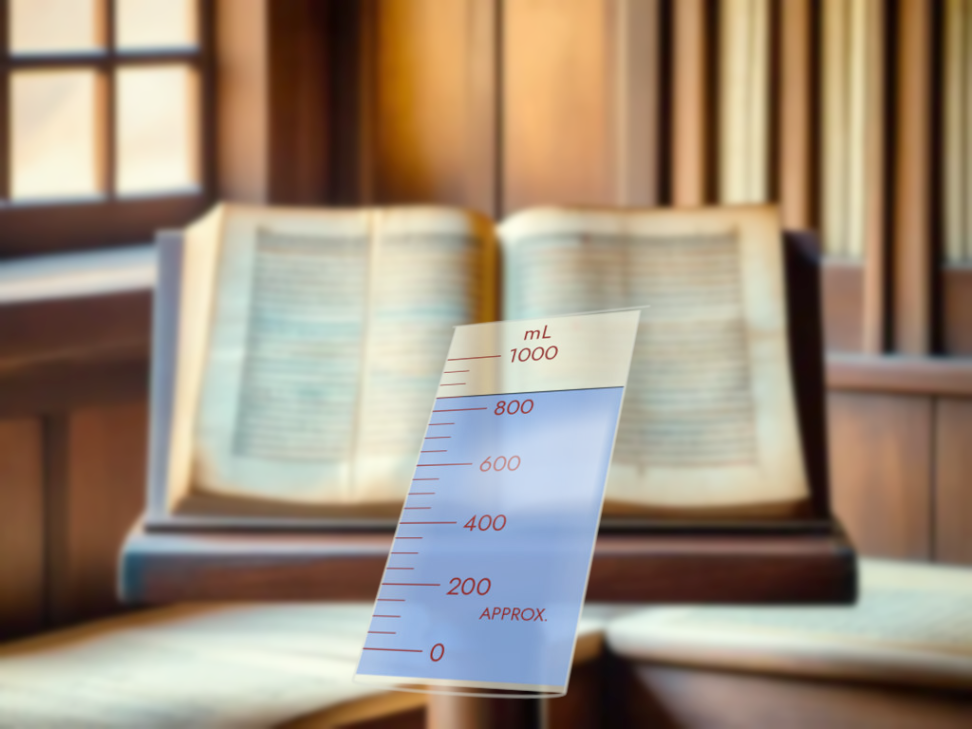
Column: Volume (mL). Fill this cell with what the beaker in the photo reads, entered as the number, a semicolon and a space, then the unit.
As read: 850; mL
